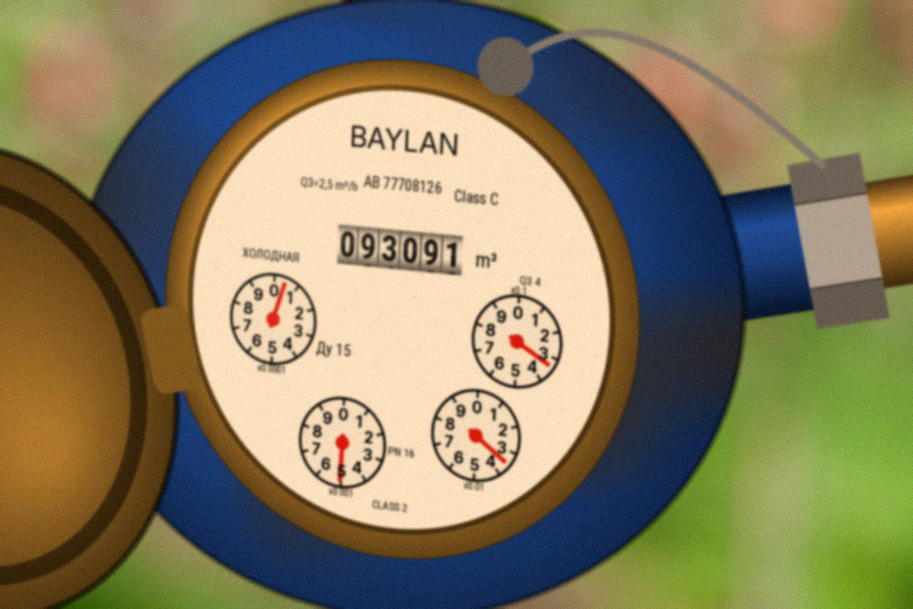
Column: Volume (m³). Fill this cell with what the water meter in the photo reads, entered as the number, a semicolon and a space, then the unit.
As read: 93091.3350; m³
